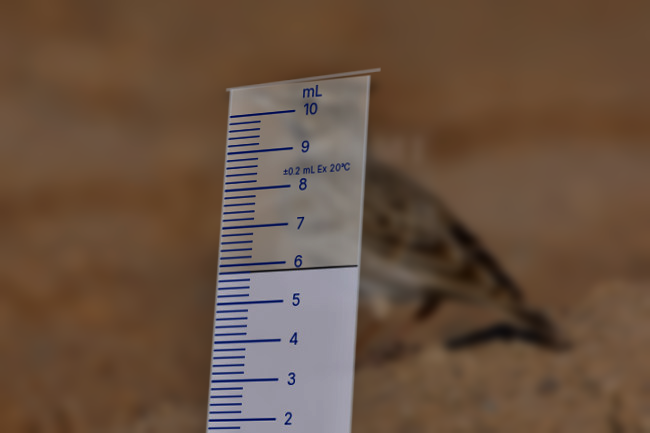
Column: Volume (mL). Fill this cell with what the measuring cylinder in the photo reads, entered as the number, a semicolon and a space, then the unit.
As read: 5.8; mL
